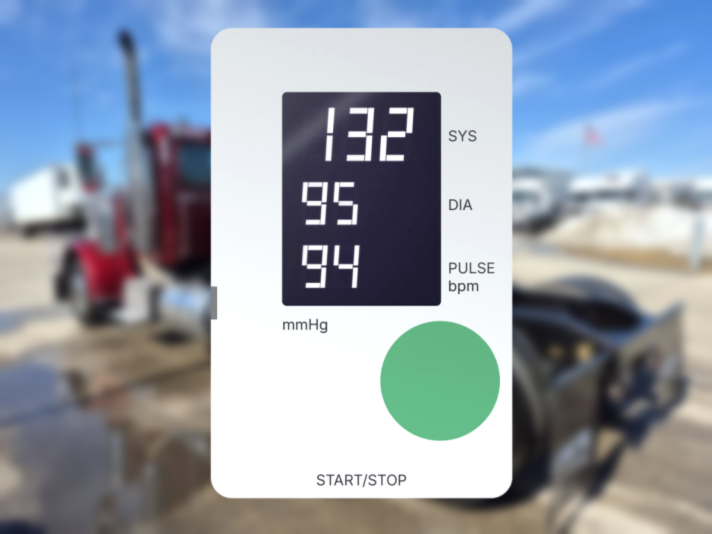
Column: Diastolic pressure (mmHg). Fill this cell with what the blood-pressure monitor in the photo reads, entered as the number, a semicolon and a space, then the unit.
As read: 95; mmHg
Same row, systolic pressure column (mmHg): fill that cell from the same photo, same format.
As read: 132; mmHg
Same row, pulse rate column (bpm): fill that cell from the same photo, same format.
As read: 94; bpm
